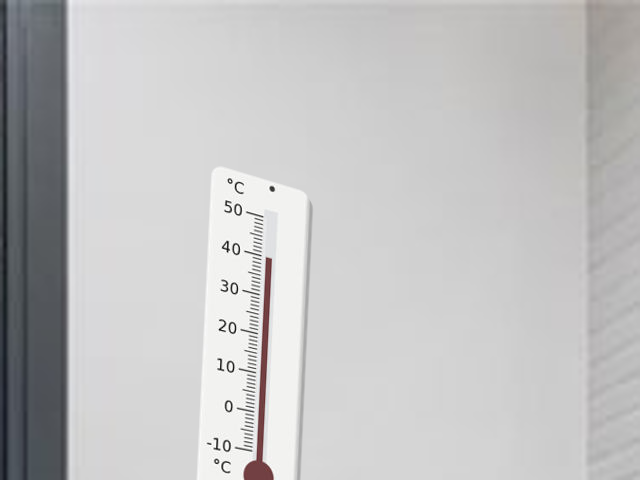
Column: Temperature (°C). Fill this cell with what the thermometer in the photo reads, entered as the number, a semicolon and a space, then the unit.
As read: 40; °C
